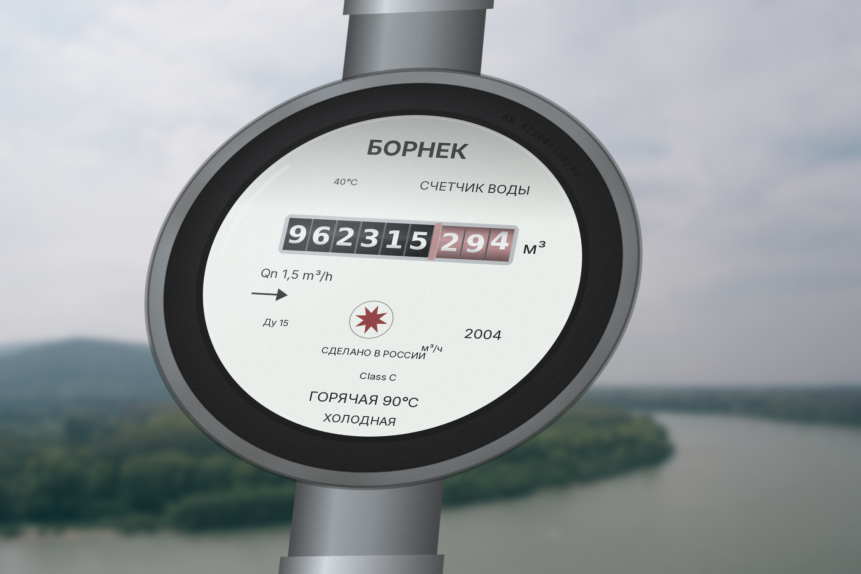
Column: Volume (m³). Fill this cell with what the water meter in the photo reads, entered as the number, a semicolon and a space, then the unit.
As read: 962315.294; m³
